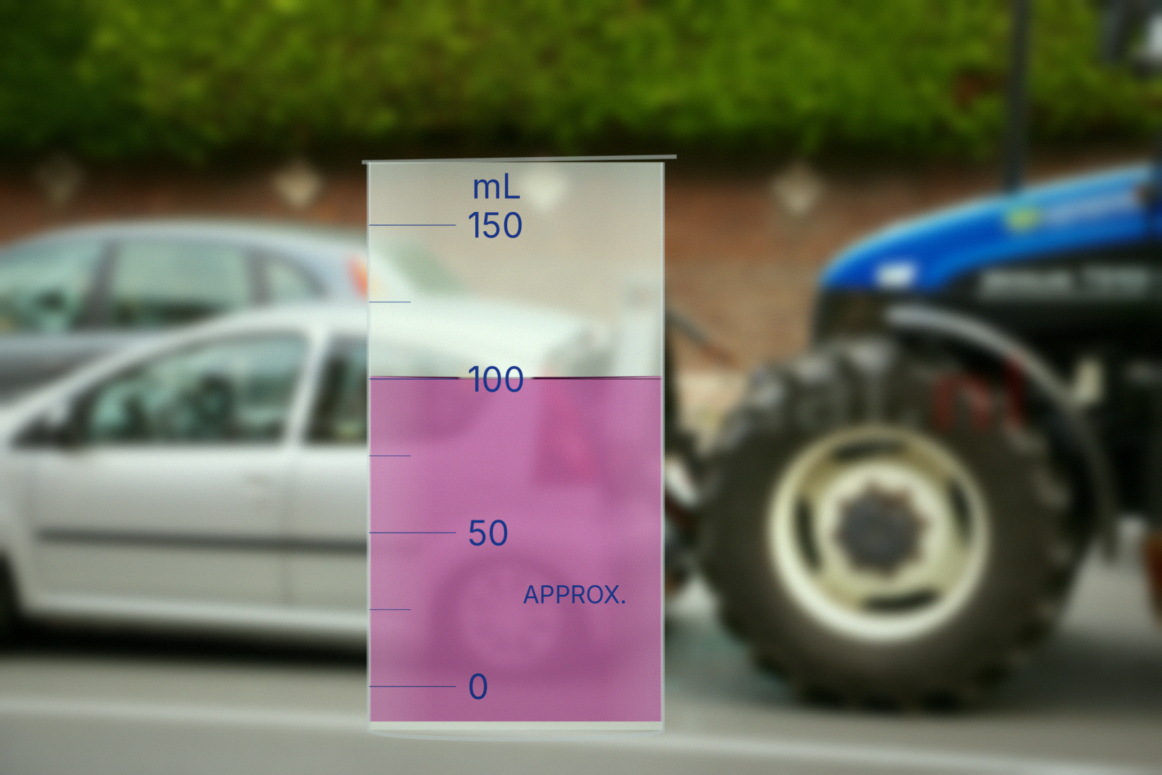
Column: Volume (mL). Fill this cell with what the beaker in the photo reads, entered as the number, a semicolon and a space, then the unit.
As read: 100; mL
